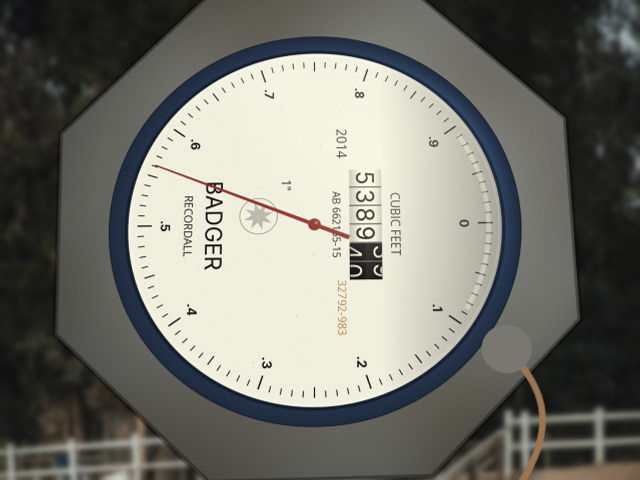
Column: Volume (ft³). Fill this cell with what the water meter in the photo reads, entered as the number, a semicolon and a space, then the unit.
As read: 538939.56; ft³
